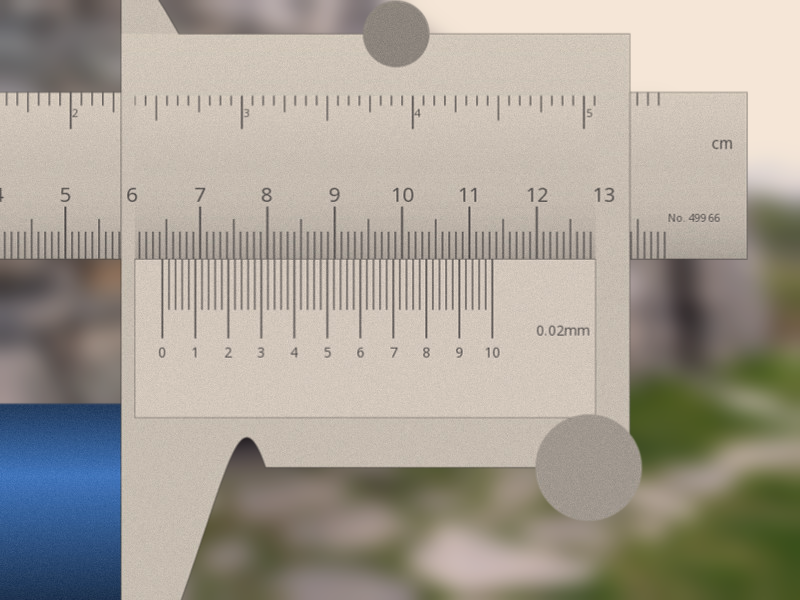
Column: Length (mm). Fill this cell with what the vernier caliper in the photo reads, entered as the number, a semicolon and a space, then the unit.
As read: 64.4; mm
